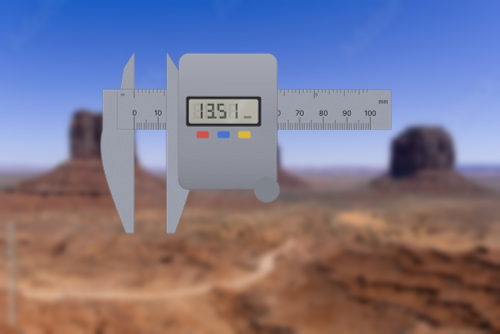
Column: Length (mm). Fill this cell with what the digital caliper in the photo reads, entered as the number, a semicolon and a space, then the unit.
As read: 13.51; mm
